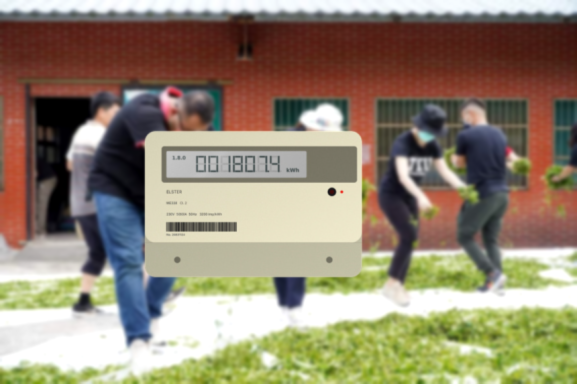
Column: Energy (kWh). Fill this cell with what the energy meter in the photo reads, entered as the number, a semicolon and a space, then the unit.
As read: 1807.4; kWh
